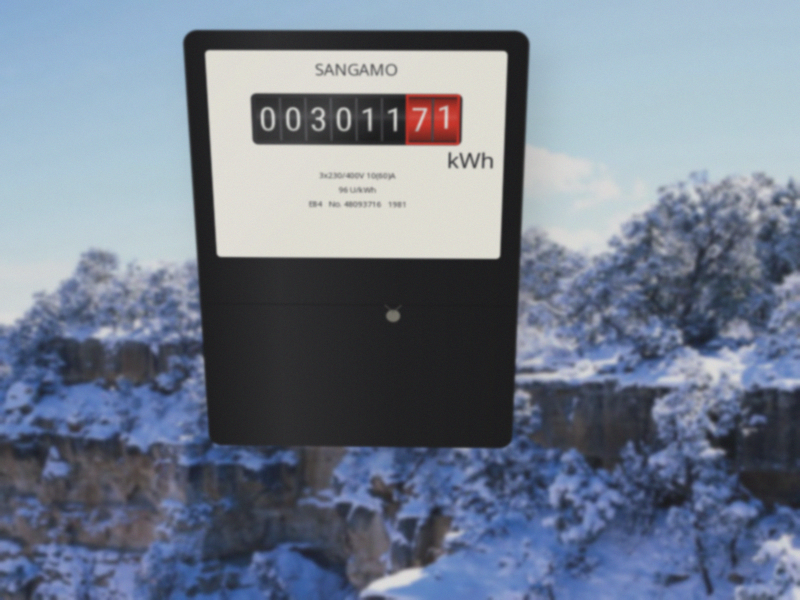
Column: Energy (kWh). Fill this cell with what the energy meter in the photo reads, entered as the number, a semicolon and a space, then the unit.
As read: 3011.71; kWh
